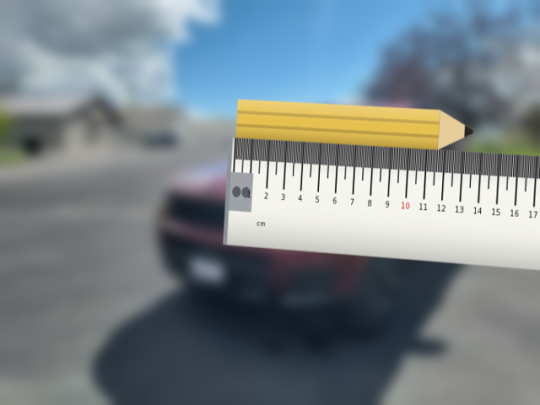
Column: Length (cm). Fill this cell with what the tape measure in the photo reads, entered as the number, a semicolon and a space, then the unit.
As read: 13.5; cm
